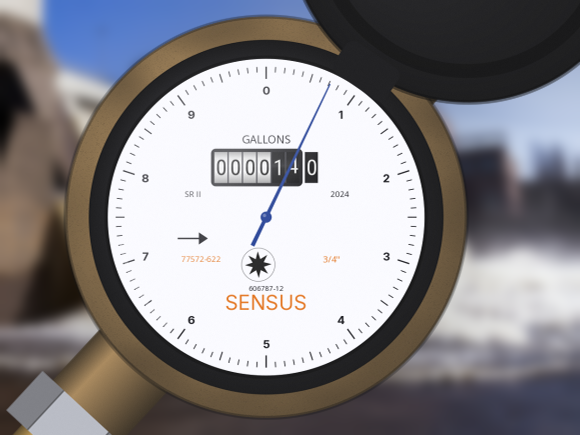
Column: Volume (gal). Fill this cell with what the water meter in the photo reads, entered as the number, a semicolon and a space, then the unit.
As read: 140.7; gal
